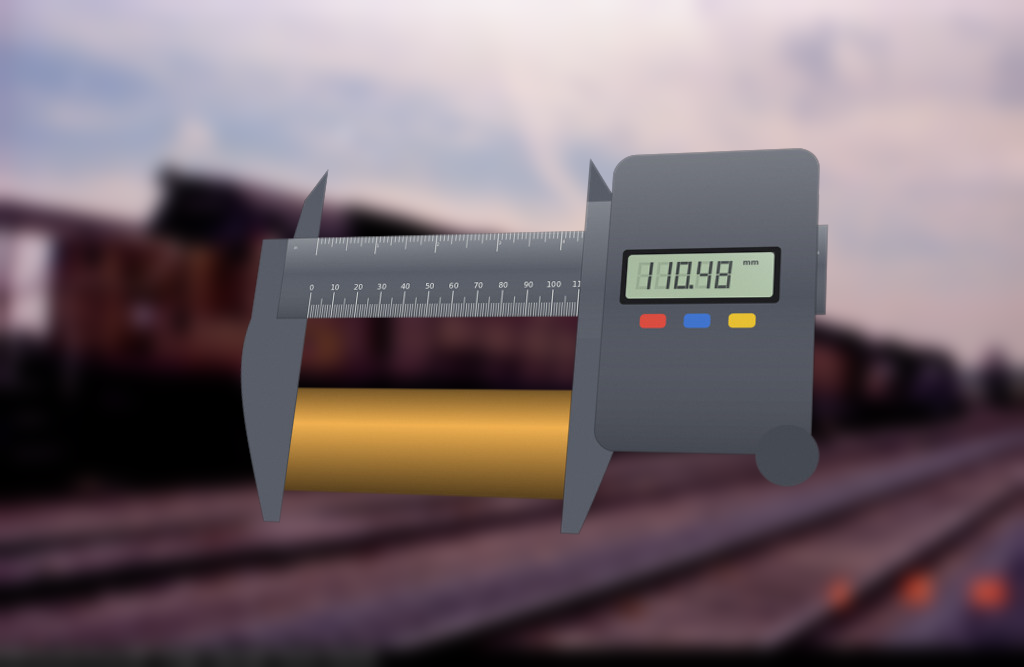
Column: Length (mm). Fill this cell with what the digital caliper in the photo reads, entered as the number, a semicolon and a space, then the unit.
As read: 110.48; mm
